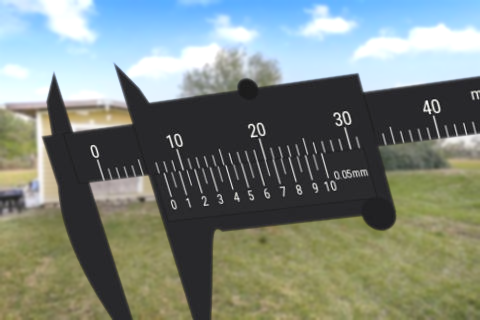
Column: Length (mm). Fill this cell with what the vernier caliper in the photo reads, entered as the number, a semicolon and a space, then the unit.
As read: 7.6; mm
